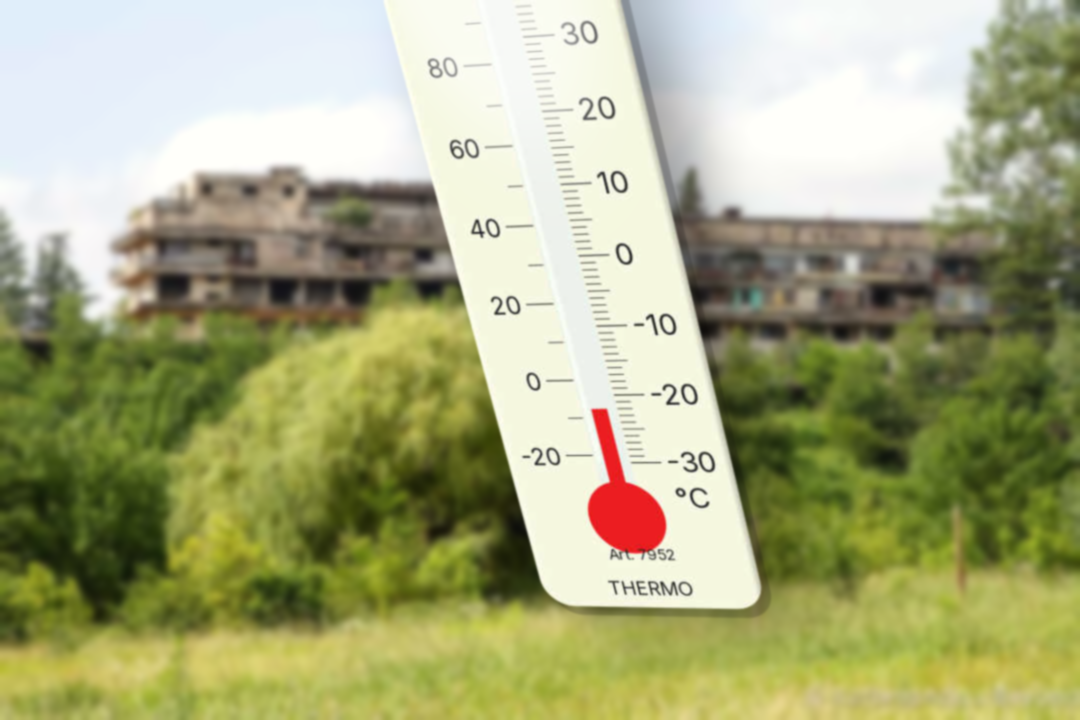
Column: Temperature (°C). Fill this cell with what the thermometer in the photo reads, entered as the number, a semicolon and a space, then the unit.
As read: -22; °C
